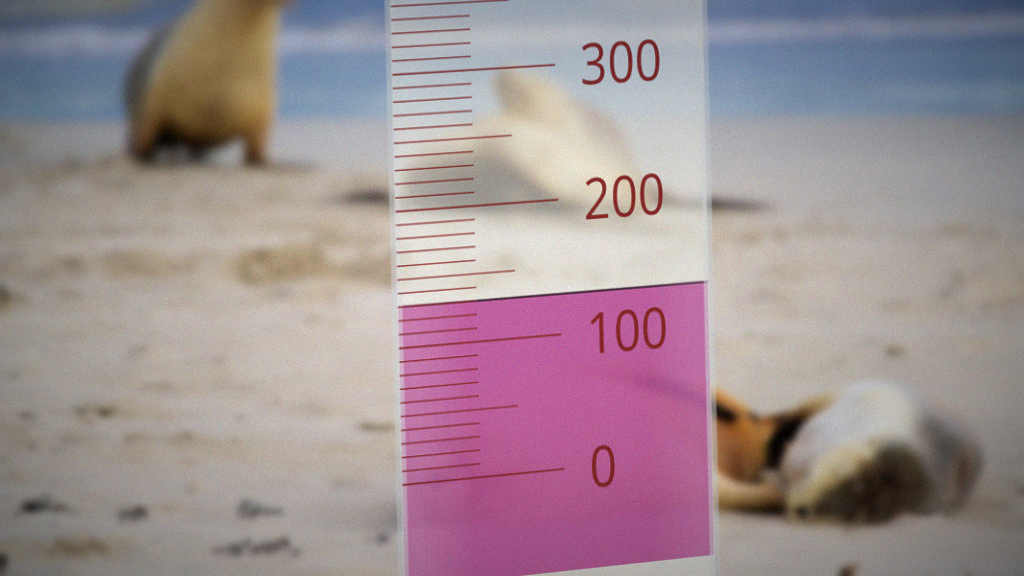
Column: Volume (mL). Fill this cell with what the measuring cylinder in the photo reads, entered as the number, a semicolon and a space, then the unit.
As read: 130; mL
